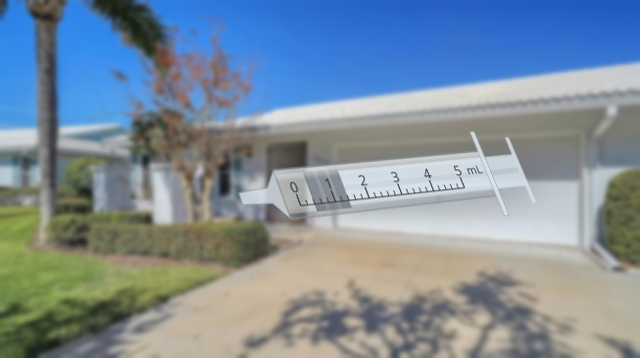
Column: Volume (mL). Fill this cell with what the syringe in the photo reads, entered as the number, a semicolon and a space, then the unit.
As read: 0.4; mL
